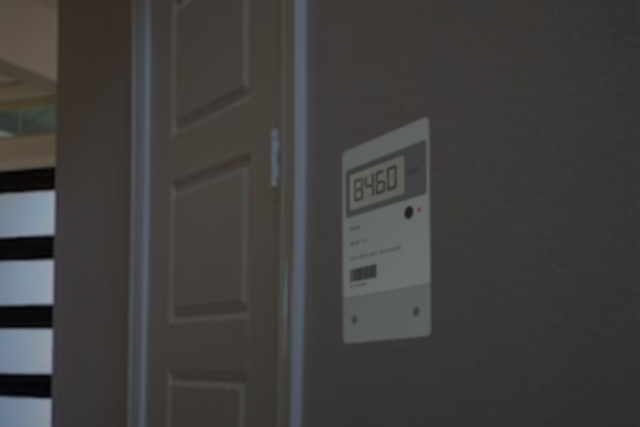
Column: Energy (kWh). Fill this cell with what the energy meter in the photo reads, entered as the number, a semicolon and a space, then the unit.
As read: 8460; kWh
